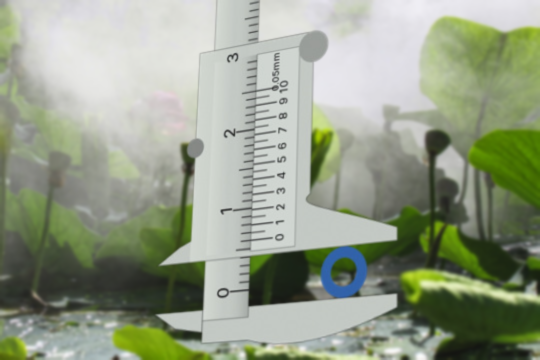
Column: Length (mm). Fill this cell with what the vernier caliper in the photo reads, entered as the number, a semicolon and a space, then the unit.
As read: 6.0; mm
